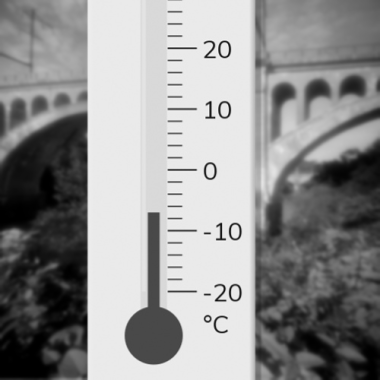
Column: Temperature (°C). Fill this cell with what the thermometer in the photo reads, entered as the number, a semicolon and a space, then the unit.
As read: -7; °C
